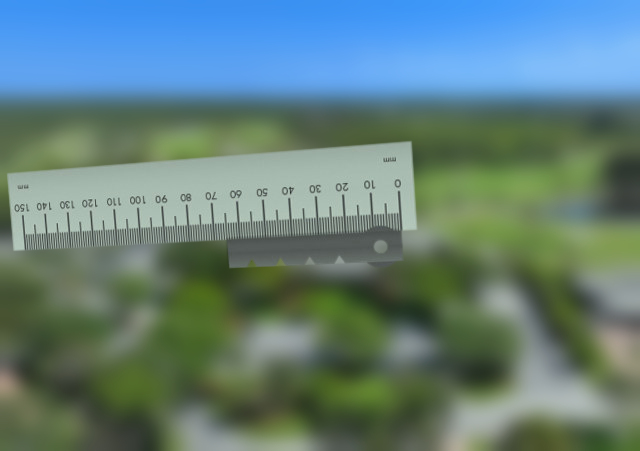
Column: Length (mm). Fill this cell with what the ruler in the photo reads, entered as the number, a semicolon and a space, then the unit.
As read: 65; mm
